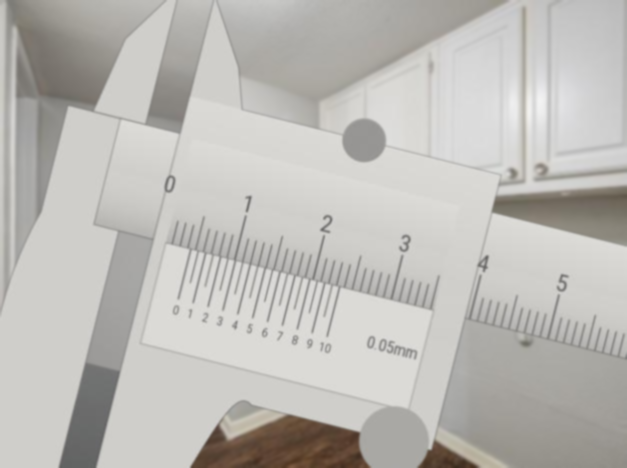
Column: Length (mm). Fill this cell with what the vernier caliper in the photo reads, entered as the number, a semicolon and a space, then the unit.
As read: 4.4; mm
